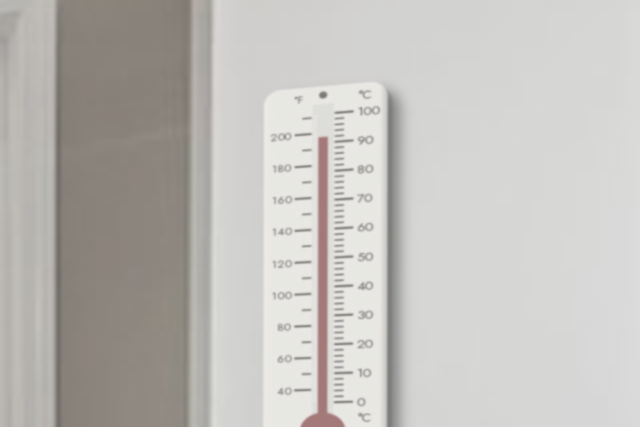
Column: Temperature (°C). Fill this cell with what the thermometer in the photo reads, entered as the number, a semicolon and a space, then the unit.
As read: 92; °C
